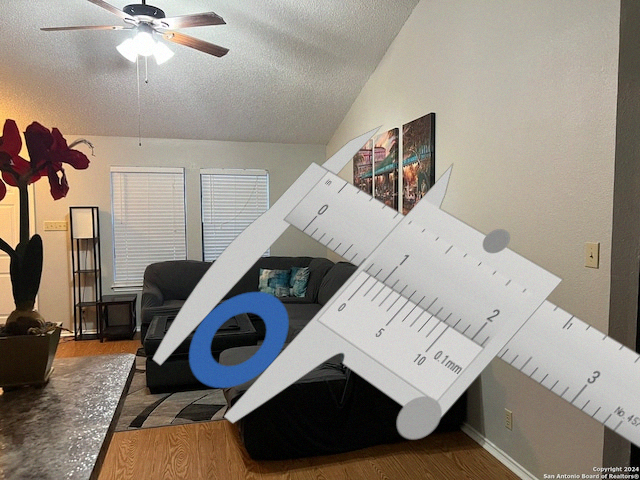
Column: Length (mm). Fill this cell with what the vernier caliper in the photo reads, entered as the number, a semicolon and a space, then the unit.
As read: 8.6; mm
